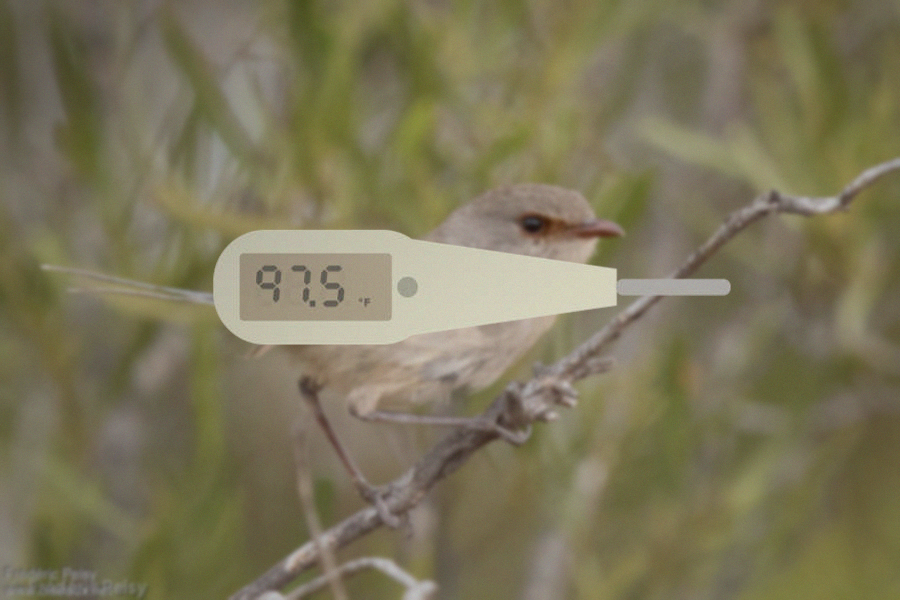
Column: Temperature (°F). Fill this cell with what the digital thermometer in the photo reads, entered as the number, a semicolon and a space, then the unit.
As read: 97.5; °F
